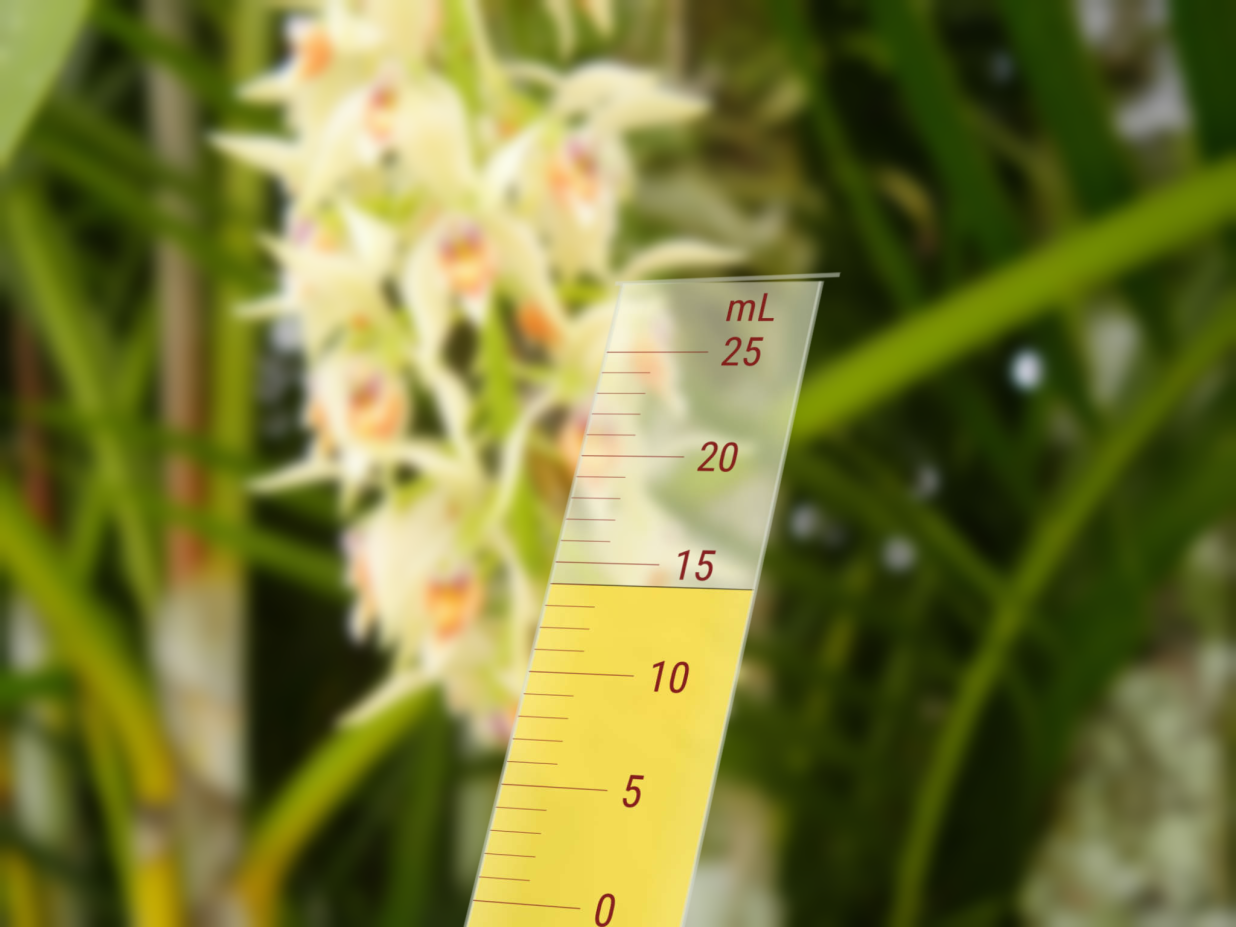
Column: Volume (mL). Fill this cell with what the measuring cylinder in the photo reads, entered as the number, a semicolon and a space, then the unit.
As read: 14; mL
